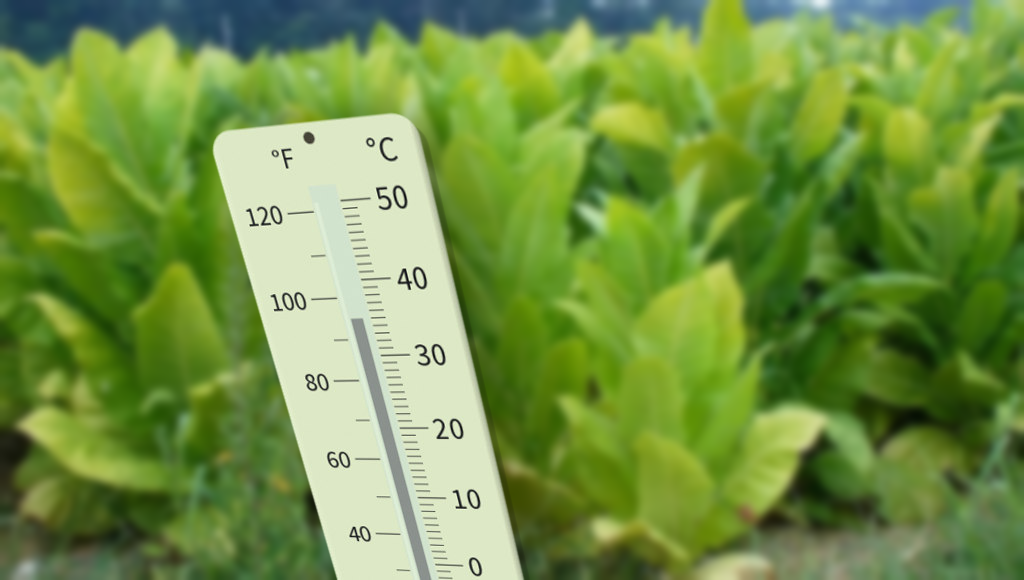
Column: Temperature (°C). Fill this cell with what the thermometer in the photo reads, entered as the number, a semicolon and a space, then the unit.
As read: 35; °C
